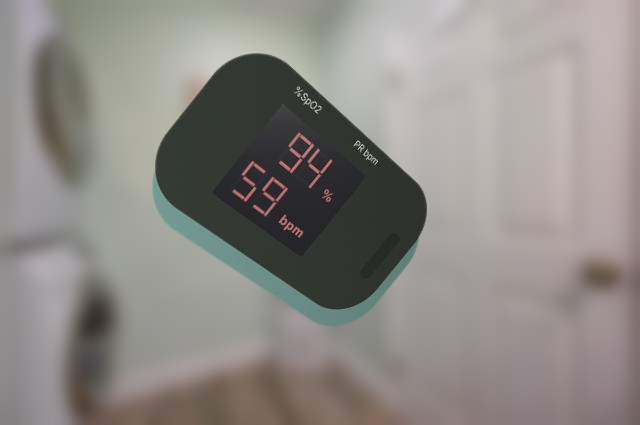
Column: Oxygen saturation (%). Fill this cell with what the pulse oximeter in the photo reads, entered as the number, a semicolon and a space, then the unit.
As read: 94; %
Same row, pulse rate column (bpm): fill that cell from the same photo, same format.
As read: 59; bpm
